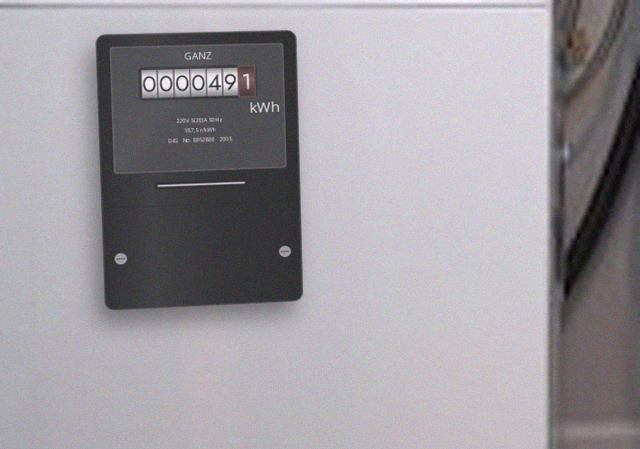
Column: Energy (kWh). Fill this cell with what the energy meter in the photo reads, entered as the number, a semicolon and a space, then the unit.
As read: 49.1; kWh
